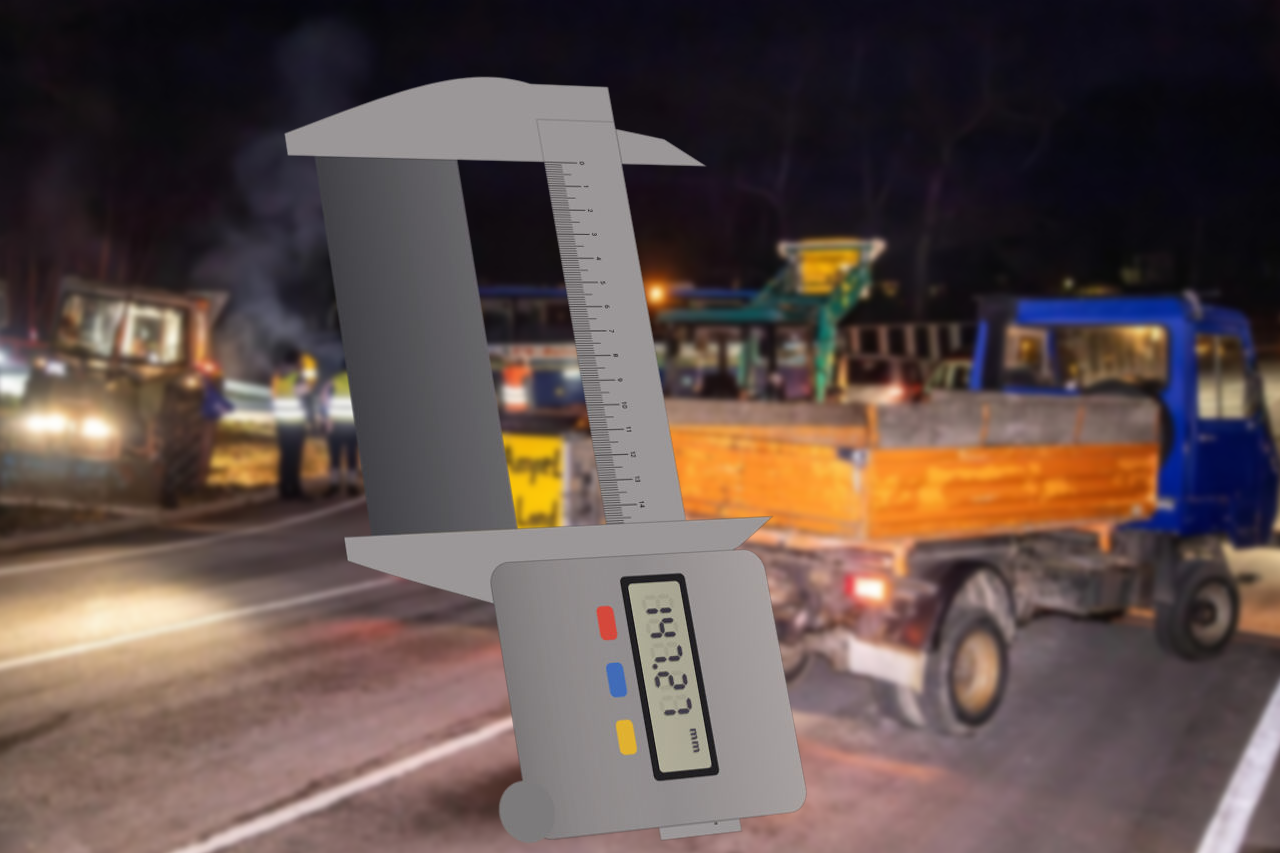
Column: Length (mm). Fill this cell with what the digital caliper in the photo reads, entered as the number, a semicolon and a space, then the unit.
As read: 147.27; mm
